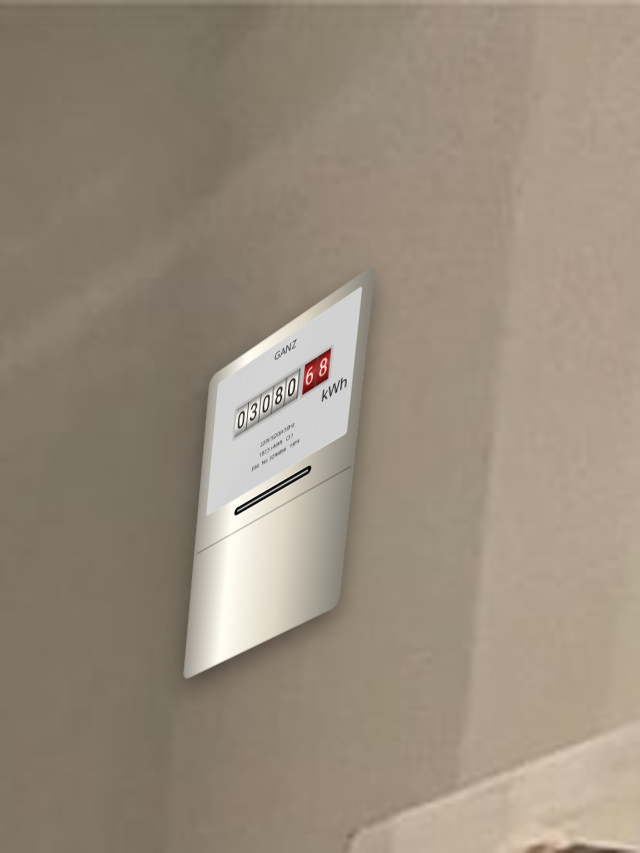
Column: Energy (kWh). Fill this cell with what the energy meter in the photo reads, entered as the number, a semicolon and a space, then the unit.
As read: 3080.68; kWh
